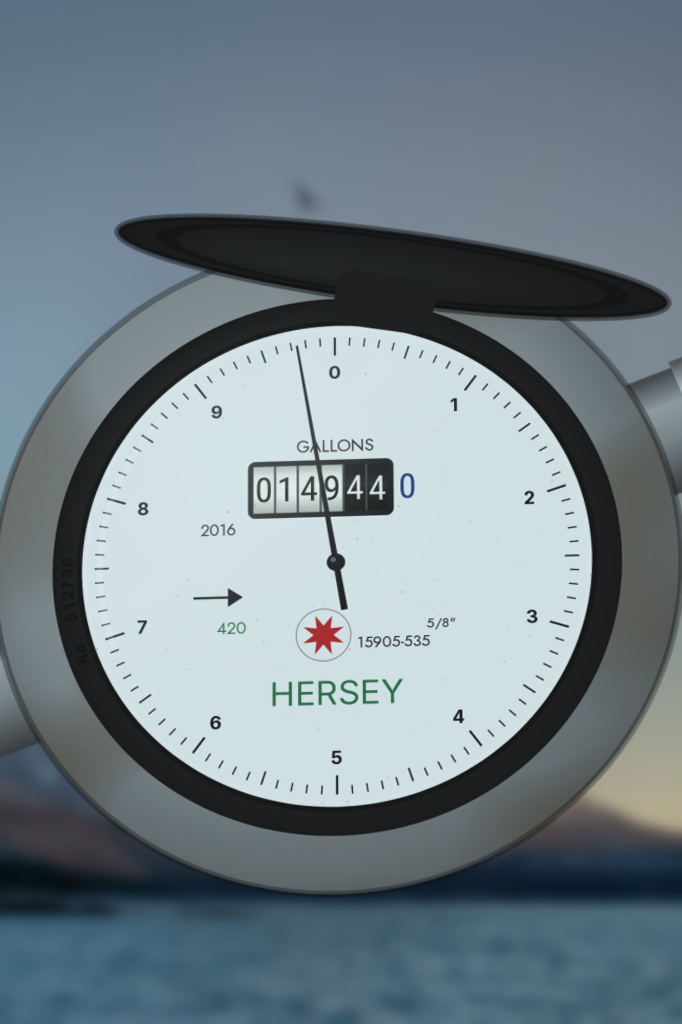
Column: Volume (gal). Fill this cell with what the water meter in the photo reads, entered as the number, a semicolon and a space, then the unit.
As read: 149439.7; gal
